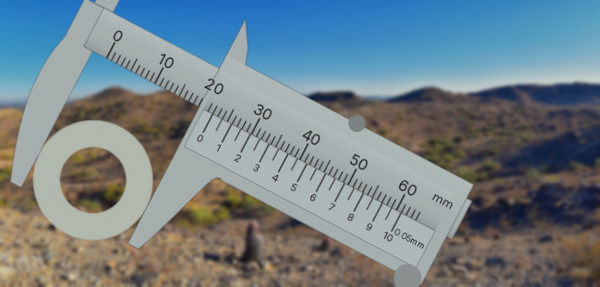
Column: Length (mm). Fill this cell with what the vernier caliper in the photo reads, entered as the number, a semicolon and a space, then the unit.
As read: 22.0; mm
